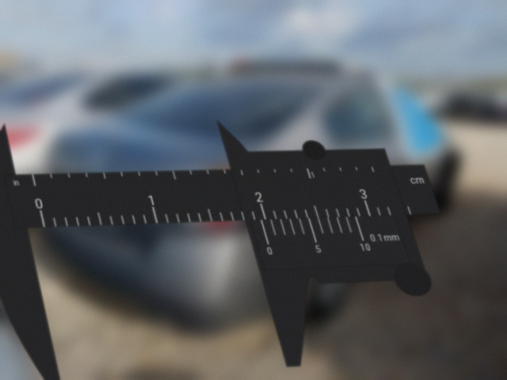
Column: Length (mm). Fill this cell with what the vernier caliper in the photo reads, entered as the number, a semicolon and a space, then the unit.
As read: 19.6; mm
